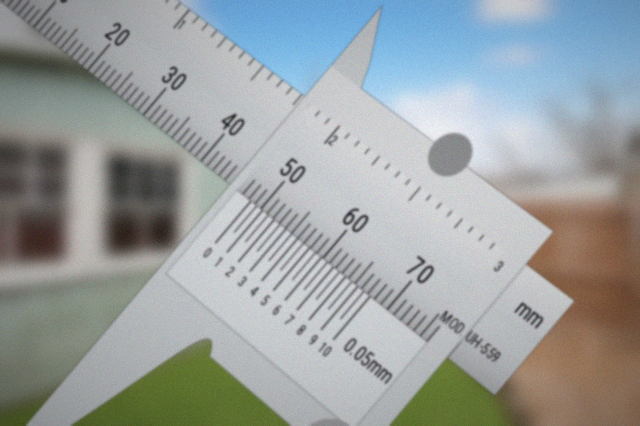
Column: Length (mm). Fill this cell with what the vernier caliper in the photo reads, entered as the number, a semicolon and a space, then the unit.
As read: 48.4; mm
